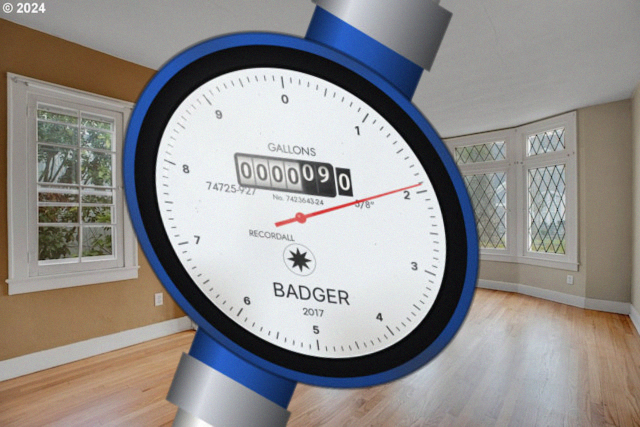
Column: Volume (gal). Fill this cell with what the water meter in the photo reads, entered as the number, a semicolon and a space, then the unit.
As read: 91.9; gal
